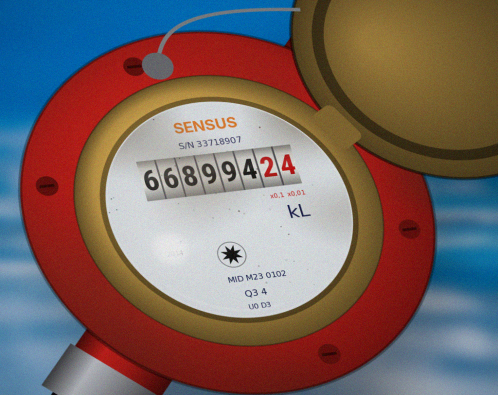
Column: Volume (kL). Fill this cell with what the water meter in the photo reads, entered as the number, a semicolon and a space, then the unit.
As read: 668994.24; kL
